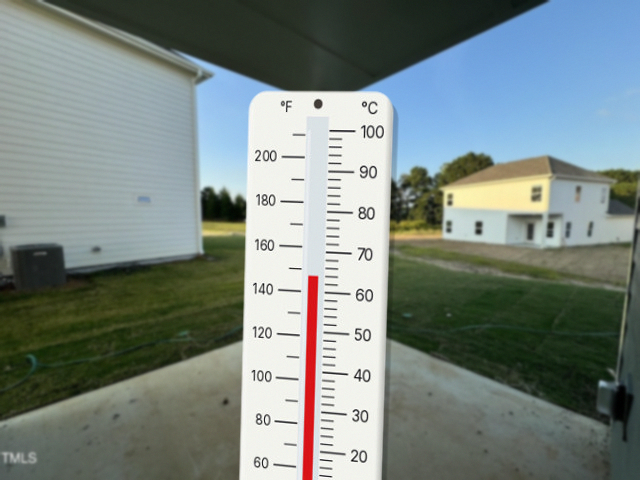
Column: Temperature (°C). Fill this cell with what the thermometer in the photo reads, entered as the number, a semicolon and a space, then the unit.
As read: 64; °C
